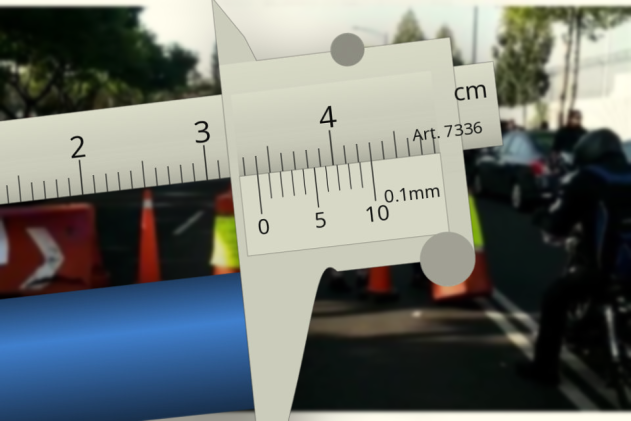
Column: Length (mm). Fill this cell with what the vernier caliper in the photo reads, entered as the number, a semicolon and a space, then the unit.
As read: 34.0; mm
